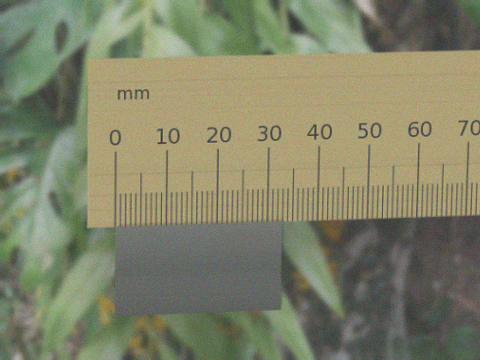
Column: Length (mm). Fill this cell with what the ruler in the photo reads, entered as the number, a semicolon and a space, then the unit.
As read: 33; mm
